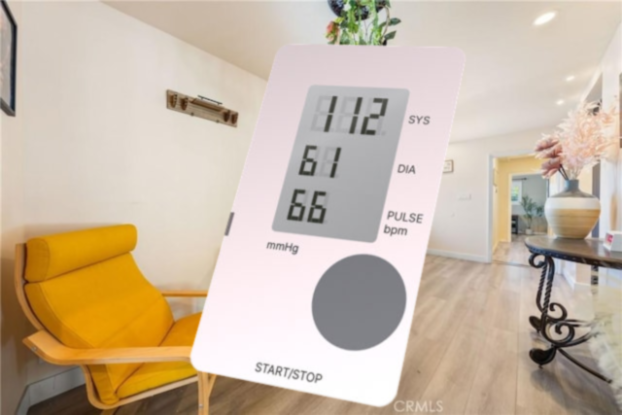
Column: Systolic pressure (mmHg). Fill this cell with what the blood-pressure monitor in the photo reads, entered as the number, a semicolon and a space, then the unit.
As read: 112; mmHg
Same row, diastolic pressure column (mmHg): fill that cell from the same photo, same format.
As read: 61; mmHg
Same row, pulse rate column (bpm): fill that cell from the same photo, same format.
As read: 66; bpm
